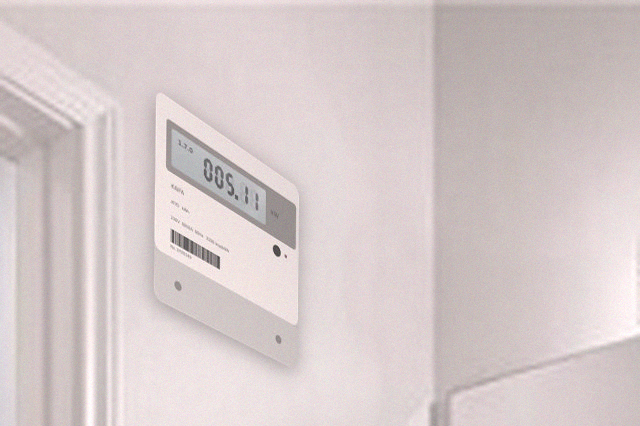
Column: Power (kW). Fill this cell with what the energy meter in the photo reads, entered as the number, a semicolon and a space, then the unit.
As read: 5.11; kW
